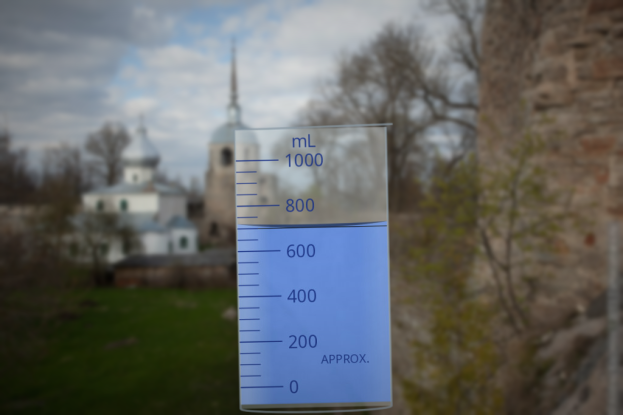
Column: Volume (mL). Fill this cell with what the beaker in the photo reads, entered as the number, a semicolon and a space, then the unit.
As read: 700; mL
